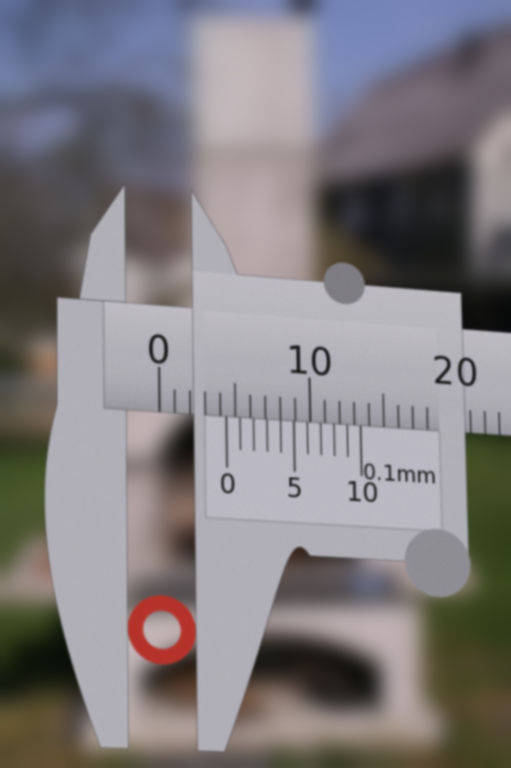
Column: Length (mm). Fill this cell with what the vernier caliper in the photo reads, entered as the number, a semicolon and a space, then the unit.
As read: 4.4; mm
